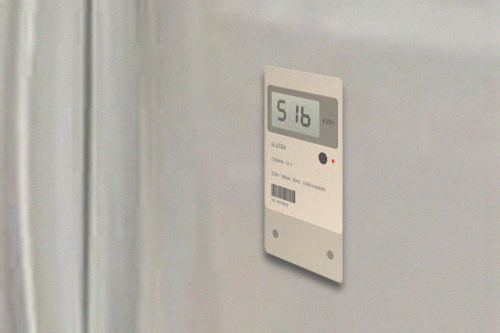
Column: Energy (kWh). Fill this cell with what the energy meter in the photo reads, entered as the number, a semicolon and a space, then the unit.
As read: 516; kWh
